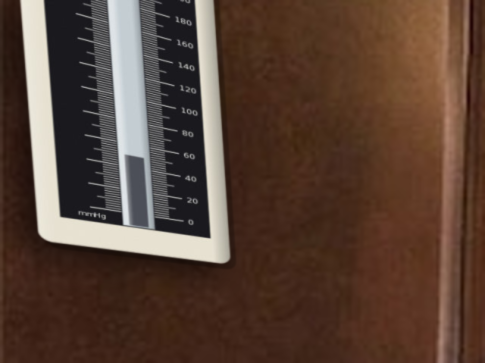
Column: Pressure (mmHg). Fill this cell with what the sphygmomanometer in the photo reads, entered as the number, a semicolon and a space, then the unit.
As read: 50; mmHg
